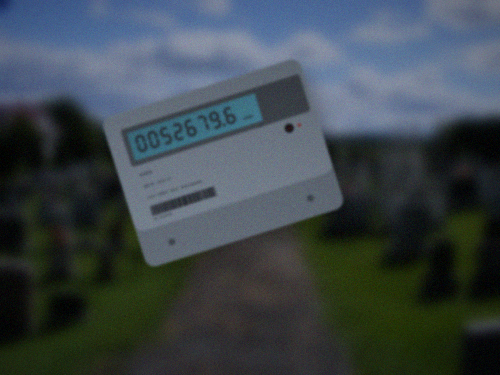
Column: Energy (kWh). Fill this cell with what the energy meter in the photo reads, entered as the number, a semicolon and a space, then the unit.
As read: 52679.6; kWh
